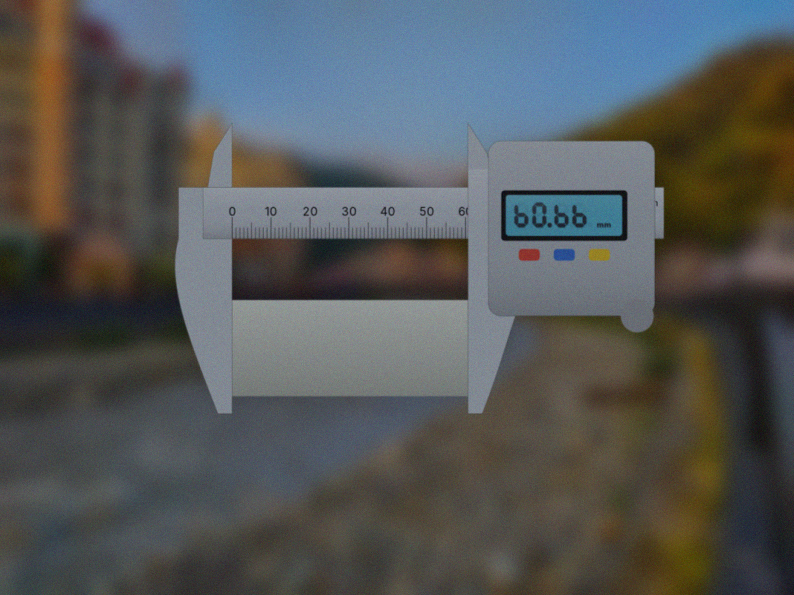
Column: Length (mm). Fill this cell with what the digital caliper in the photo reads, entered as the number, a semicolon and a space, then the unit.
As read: 60.66; mm
